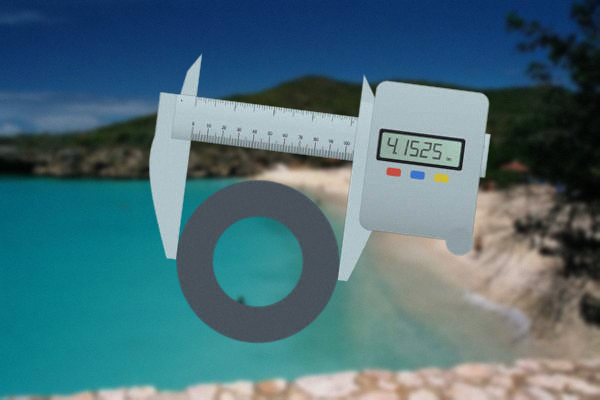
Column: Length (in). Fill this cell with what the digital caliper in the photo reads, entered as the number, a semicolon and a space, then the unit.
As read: 4.1525; in
